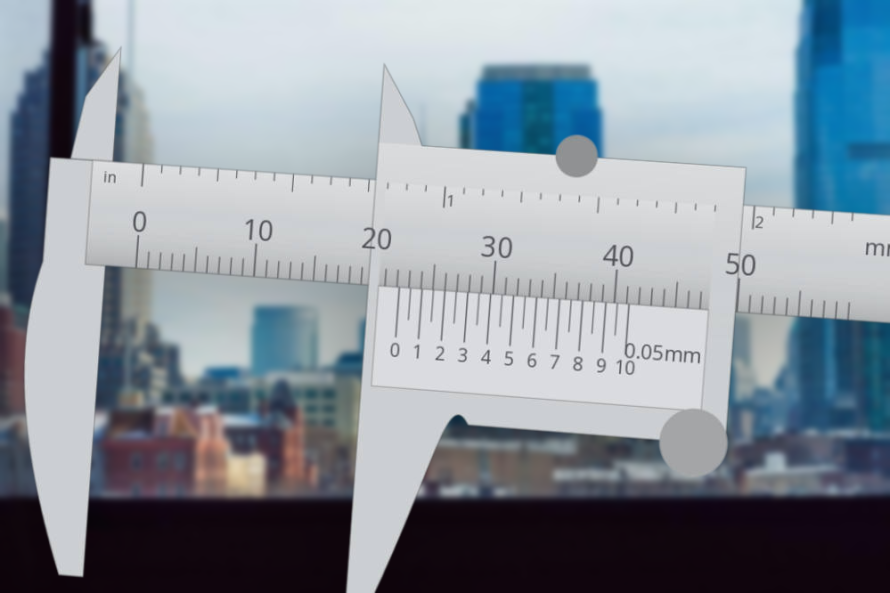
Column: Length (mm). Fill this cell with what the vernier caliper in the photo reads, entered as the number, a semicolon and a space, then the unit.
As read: 22.2; mm
